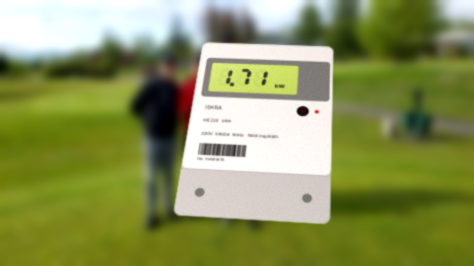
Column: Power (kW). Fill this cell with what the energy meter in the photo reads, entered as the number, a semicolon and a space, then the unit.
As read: 1.71; kW
